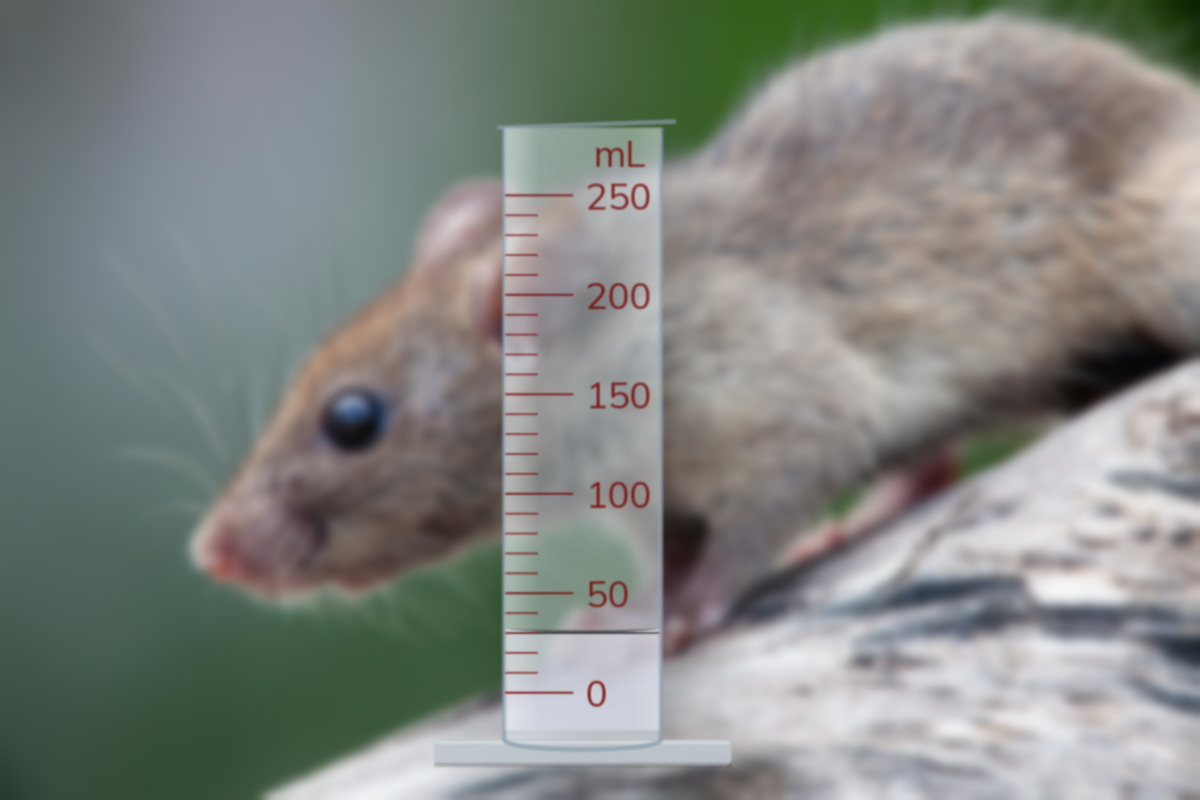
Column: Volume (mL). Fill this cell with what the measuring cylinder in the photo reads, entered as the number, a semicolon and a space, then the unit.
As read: 30; mL
